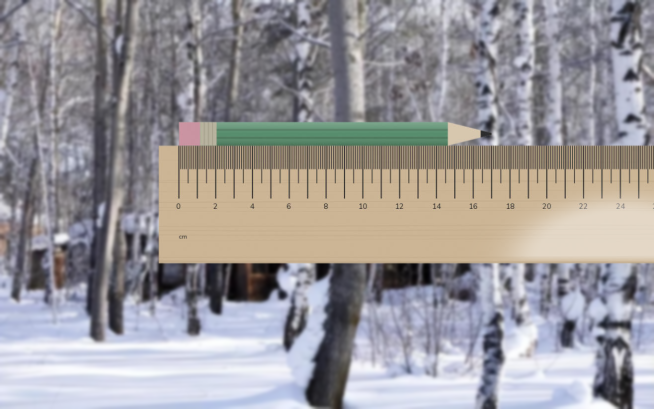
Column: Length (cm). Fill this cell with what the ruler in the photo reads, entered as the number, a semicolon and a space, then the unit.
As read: 17; cm
